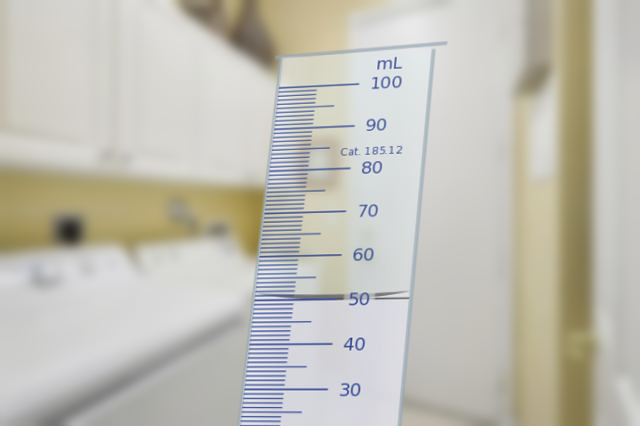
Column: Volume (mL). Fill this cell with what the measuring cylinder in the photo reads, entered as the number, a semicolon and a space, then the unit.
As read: 50; mL
